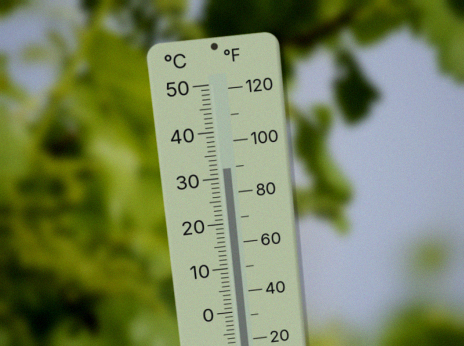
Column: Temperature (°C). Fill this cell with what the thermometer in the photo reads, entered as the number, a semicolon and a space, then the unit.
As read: 32; °C
